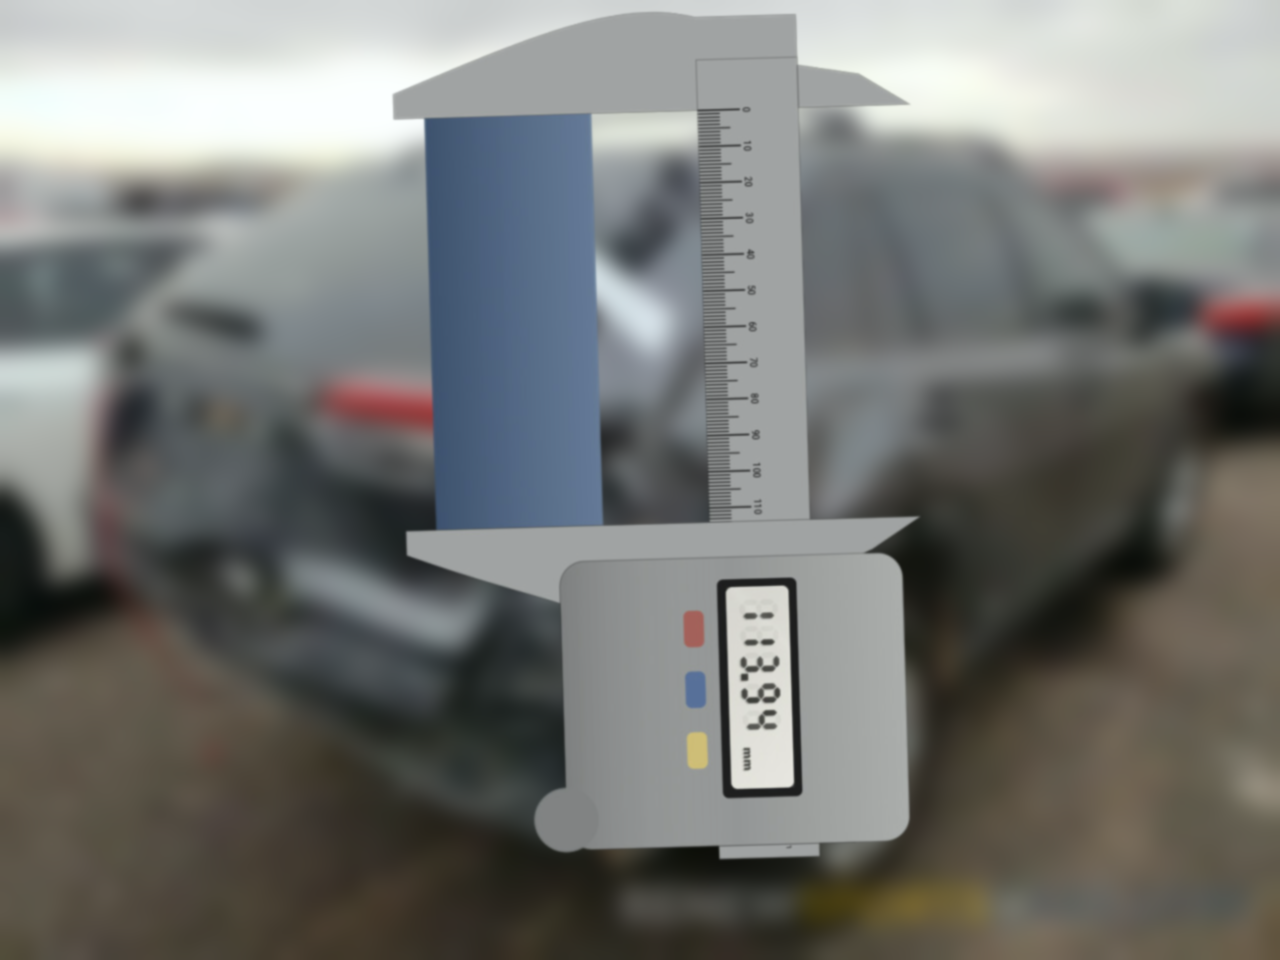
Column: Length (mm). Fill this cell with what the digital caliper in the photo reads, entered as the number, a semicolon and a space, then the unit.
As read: 113.94; mm
